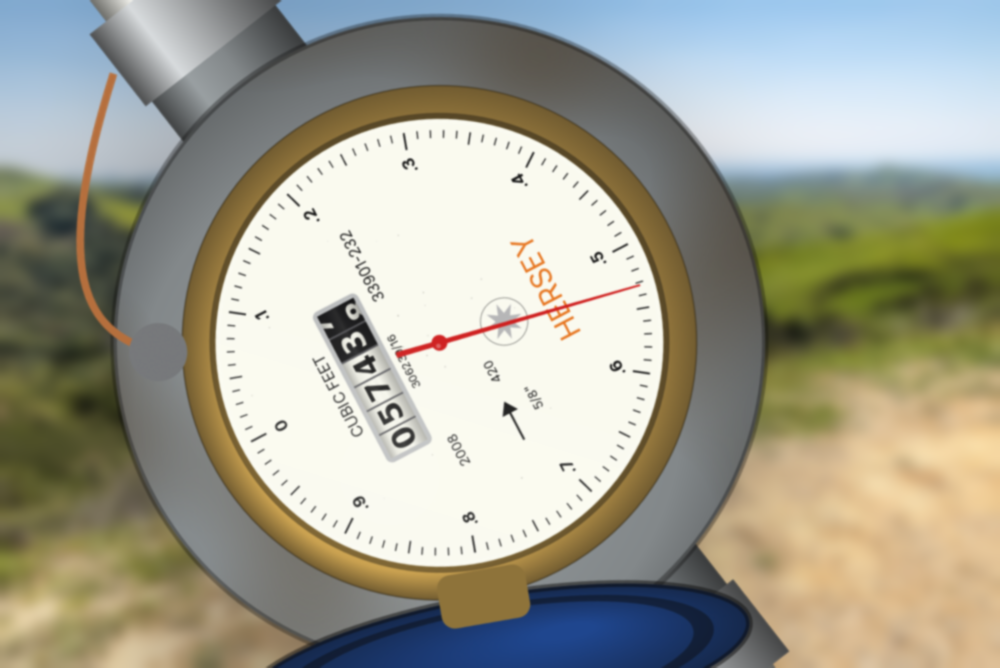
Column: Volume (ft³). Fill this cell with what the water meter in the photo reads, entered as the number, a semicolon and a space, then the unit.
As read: 57437.53; ft³
